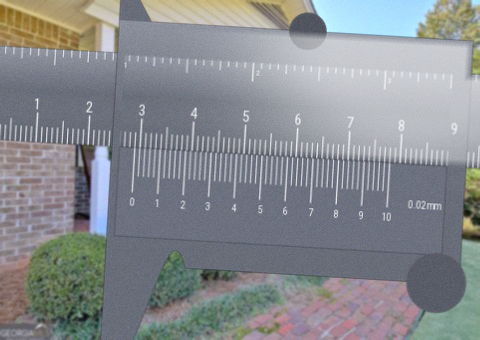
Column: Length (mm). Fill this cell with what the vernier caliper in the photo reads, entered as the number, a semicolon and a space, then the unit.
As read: 29.0; mm
